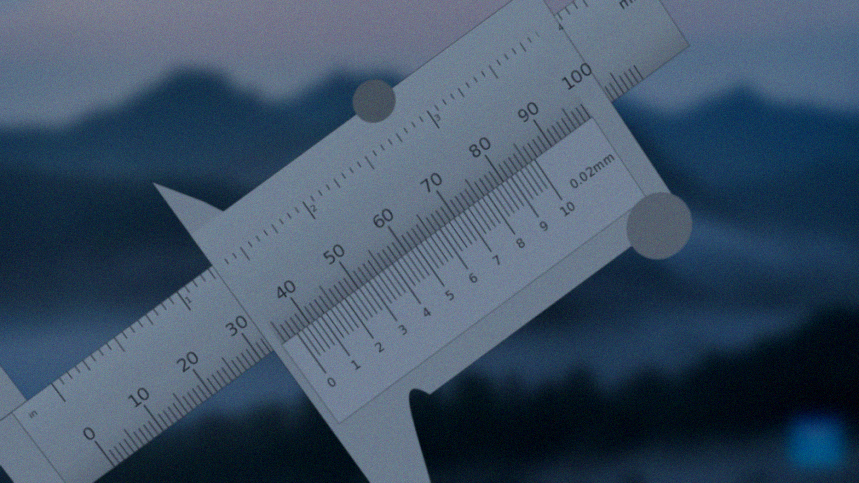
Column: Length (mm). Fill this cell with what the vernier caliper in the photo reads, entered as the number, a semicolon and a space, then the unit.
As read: 37.4; mm
